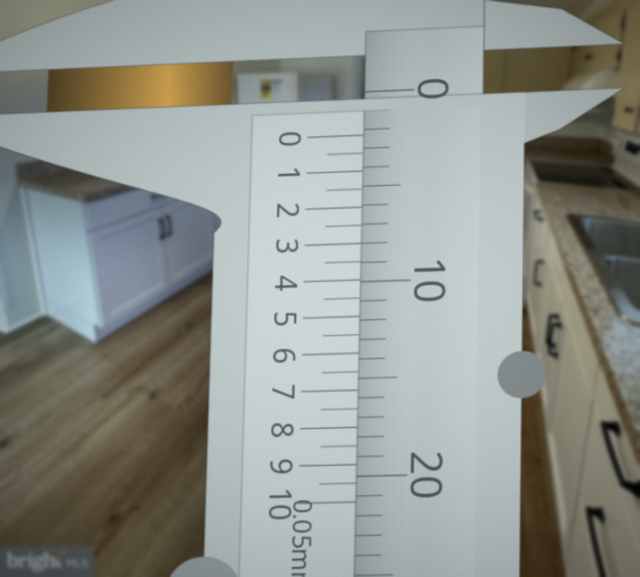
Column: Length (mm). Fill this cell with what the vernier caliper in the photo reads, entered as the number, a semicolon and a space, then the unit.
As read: 2.3; mm
